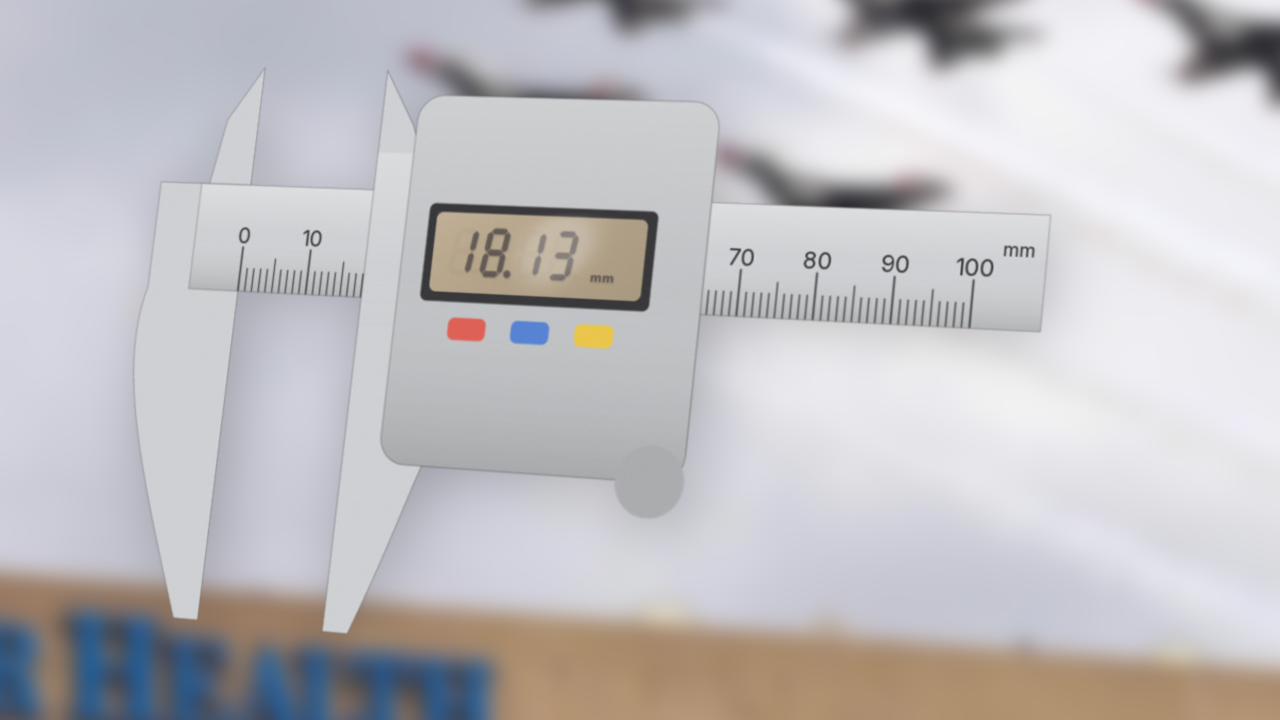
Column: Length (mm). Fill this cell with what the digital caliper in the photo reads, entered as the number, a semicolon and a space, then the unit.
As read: 18.13; mm
